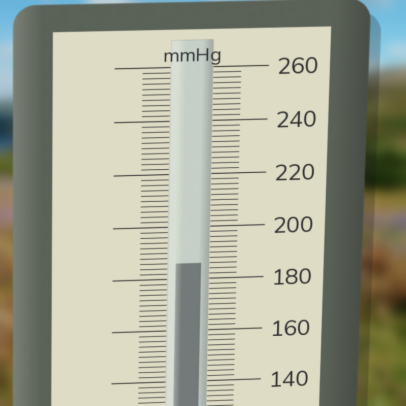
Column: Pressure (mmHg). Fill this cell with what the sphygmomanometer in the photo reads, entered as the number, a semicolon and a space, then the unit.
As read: 186; mmHg
